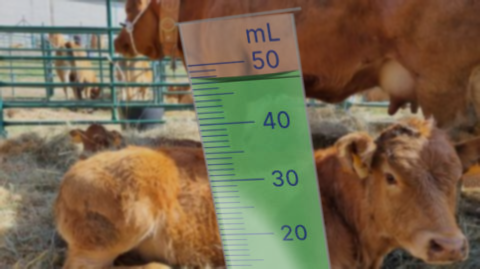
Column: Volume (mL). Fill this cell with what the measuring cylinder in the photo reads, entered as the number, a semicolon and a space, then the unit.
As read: 47; mL
